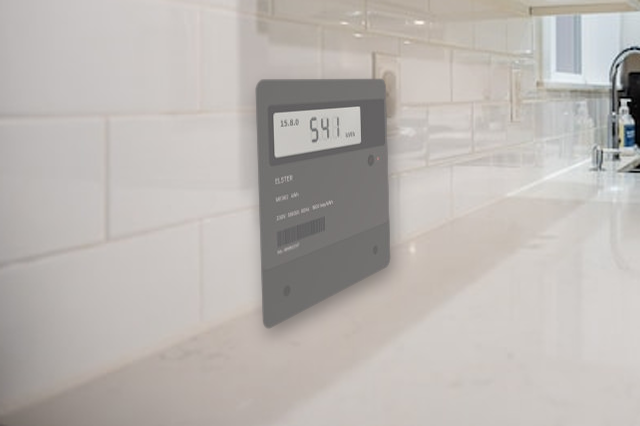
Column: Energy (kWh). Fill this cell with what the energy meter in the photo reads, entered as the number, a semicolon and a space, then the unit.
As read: 541; kWh
